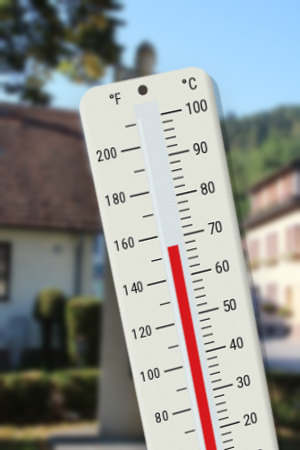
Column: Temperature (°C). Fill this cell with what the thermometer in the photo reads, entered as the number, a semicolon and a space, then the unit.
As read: 68; °C
